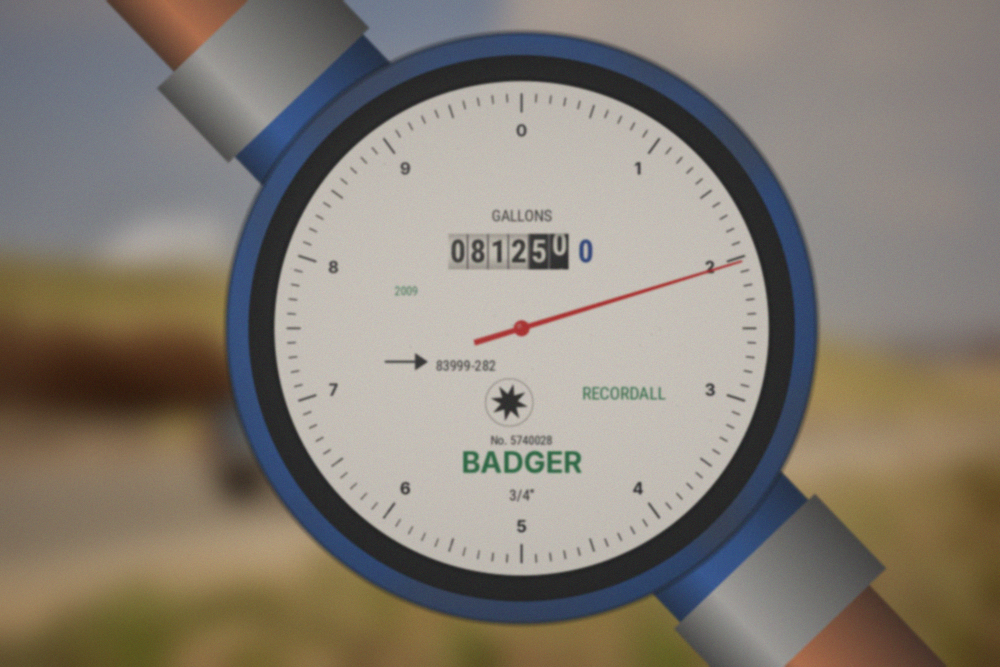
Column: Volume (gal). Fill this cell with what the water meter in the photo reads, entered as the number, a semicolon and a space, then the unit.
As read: 812502.0; gal
